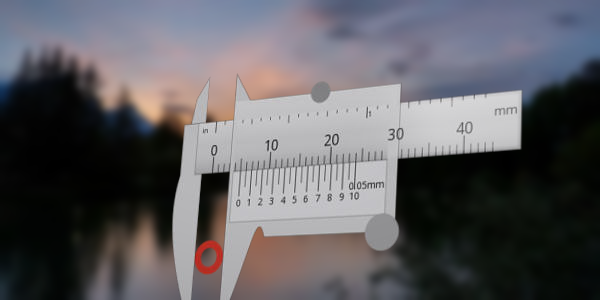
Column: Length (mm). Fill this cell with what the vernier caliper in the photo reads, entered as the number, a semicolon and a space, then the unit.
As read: 5.0; mm
